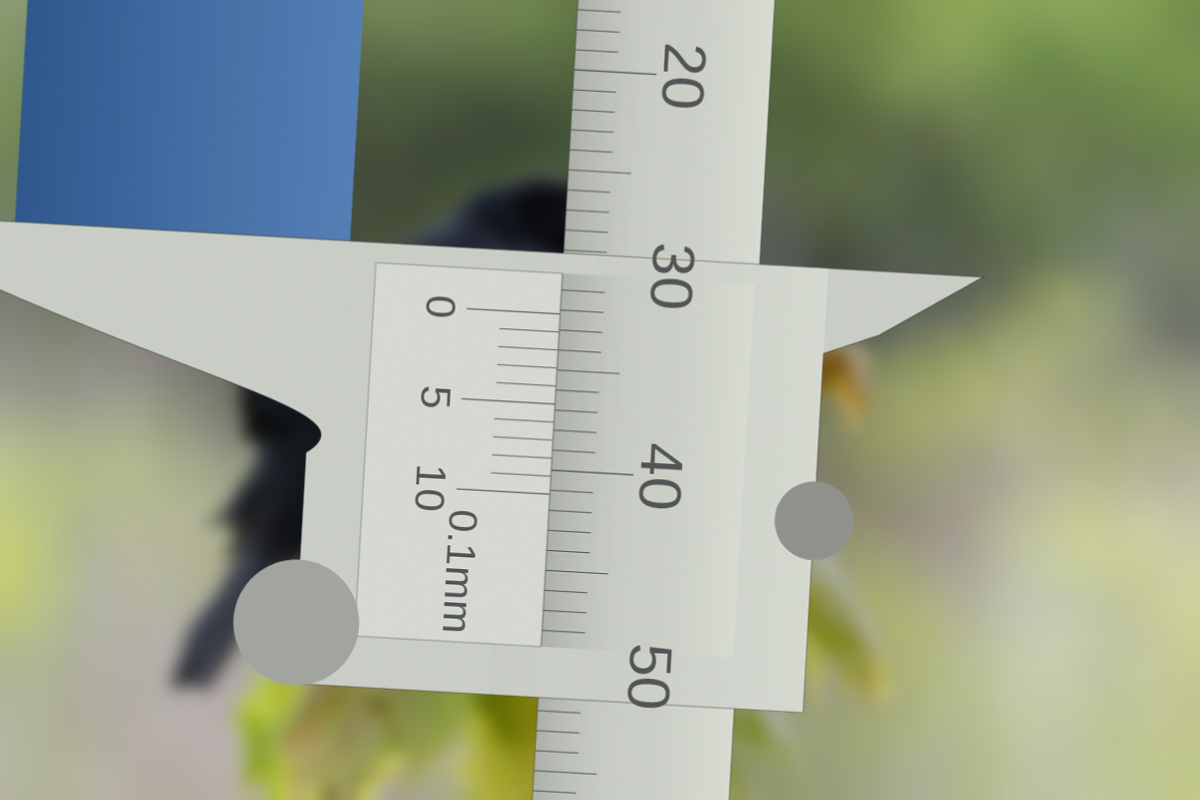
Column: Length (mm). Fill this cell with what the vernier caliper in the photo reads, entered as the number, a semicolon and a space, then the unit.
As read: 32.2; mm
